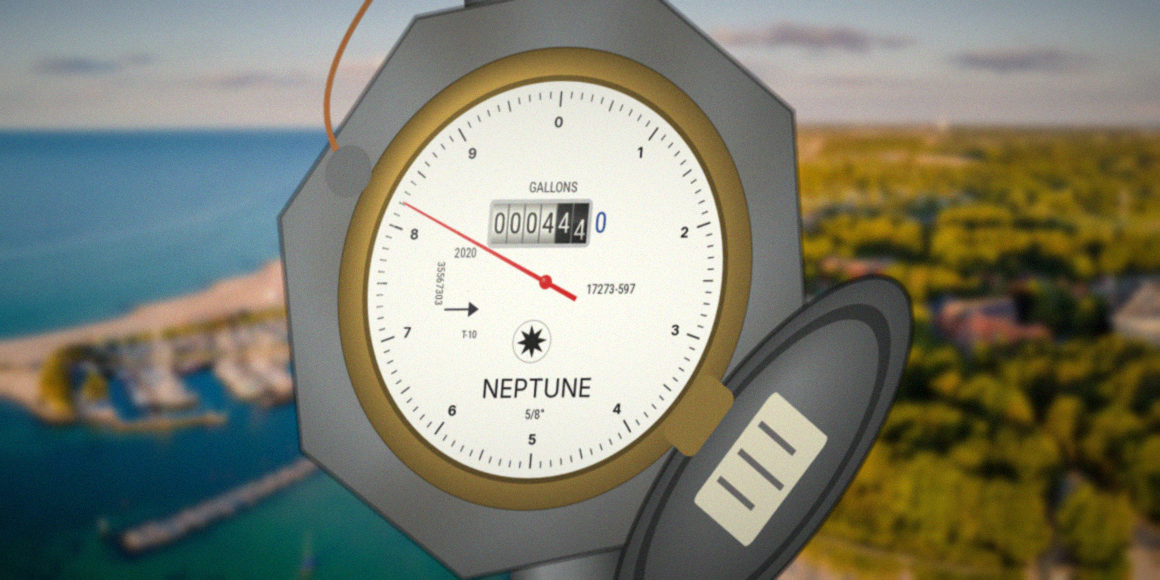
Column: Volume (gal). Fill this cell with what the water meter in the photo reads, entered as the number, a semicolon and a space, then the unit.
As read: 4438.2; gal
